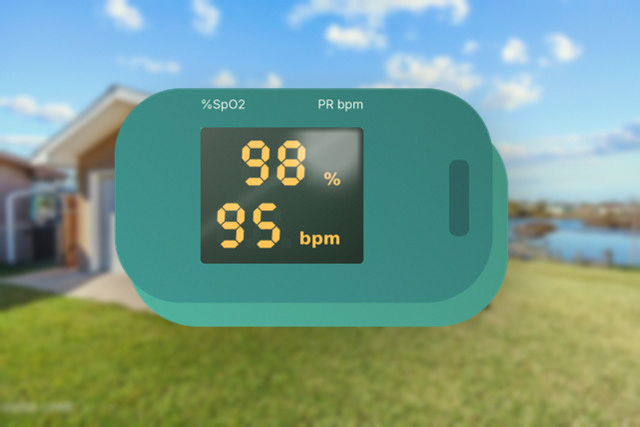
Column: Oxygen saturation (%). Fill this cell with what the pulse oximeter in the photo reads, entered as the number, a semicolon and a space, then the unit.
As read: 98; %
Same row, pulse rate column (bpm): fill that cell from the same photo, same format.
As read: 95; bpm
